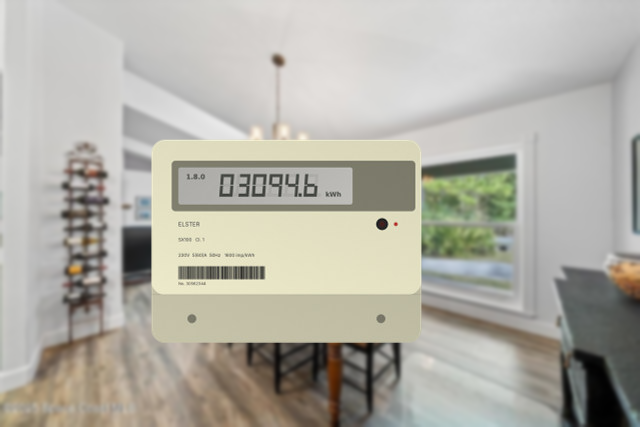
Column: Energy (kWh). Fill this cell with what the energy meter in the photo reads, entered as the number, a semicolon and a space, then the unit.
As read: 3094.6; kWh
